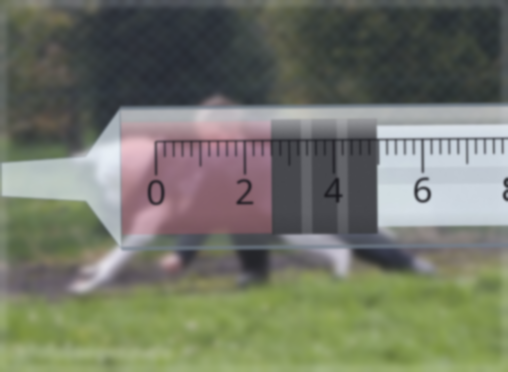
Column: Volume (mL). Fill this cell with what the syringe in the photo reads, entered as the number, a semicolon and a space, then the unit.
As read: 2.6; mL
